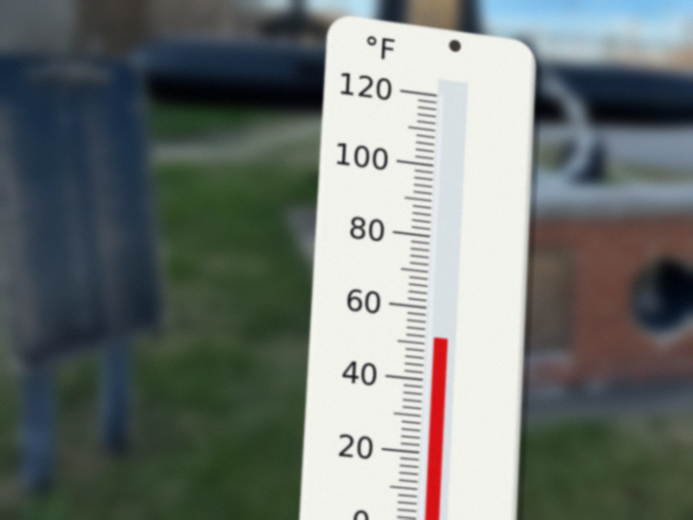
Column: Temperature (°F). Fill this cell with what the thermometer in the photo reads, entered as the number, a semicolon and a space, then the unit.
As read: 52; °F
